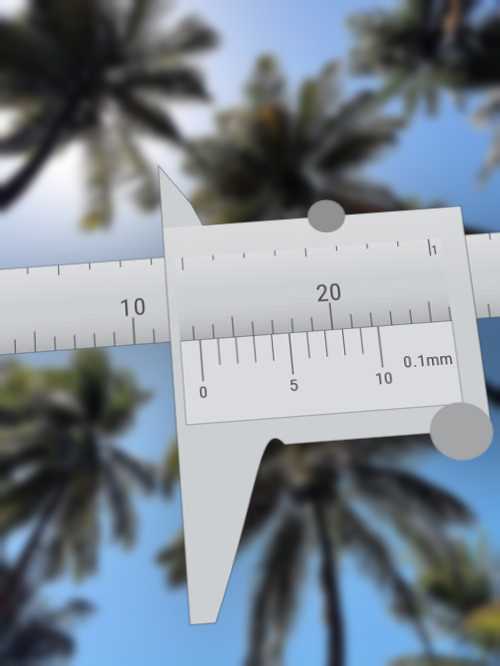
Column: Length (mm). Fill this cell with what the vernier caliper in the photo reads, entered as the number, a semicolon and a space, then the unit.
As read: 13.3; mm
